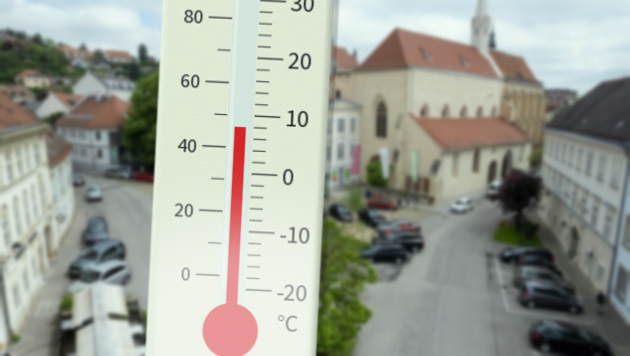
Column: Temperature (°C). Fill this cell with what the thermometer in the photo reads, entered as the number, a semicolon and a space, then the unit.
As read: 8; °C
